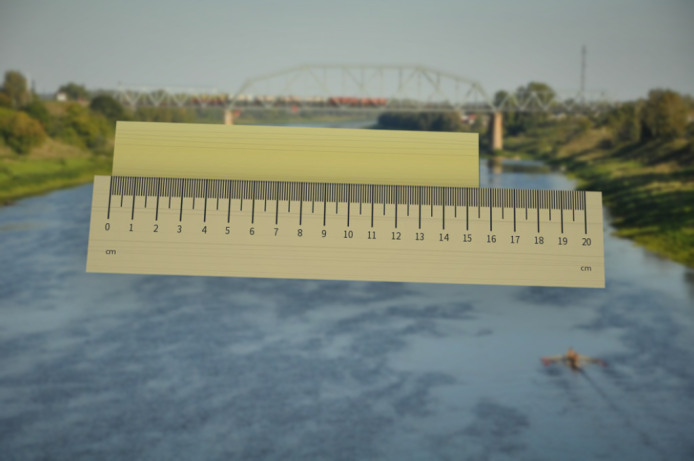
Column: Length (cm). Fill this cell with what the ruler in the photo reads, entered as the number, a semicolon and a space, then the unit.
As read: 15.5; cm
